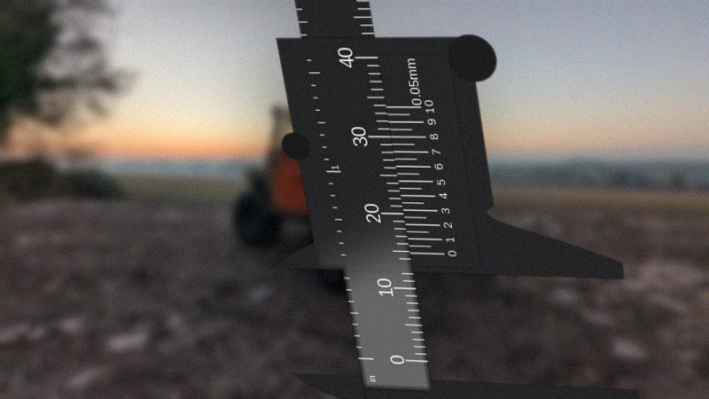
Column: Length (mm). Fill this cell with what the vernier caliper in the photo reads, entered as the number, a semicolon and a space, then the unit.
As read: 14.8; mm
